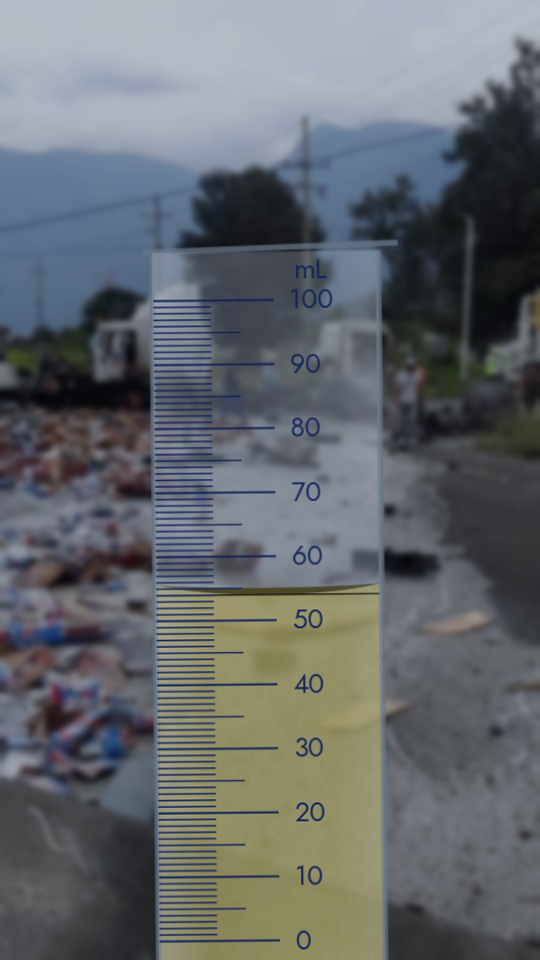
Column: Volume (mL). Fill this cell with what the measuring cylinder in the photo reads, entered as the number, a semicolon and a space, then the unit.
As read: 54; mL
